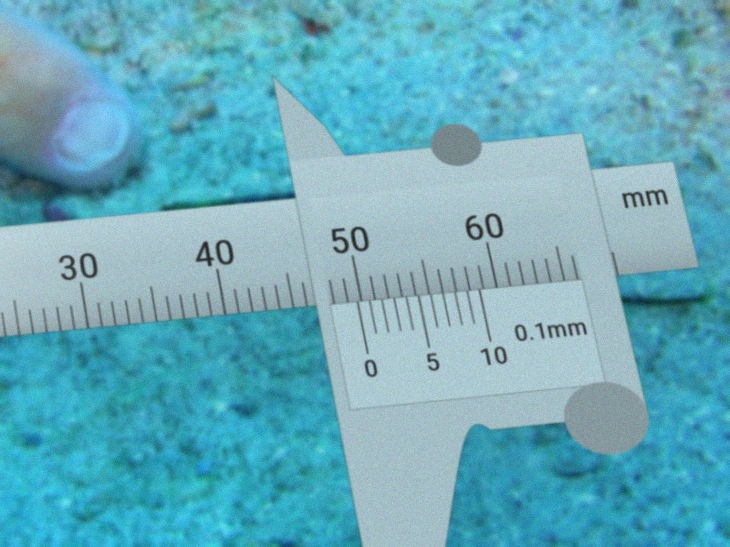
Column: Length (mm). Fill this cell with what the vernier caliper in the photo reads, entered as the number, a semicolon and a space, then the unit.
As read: 49.7; mm
